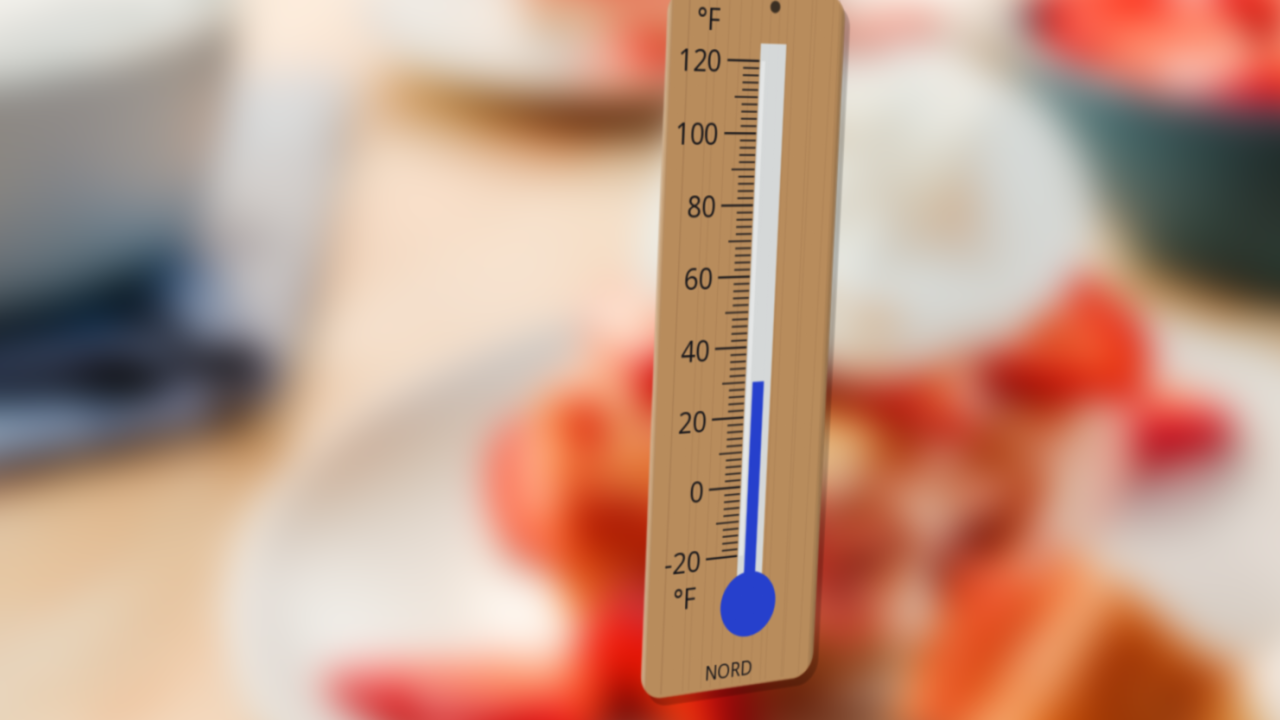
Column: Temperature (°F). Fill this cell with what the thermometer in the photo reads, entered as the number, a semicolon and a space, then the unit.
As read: 30; °F
